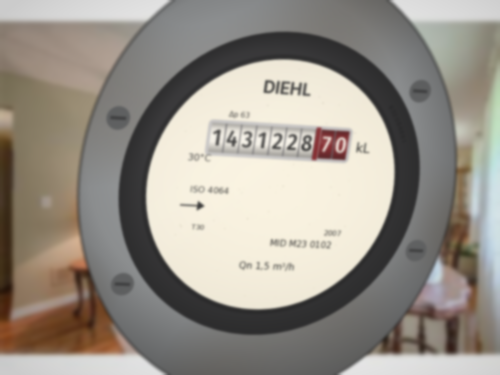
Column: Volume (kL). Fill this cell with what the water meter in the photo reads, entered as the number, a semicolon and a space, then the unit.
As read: 1431228.70; kL
